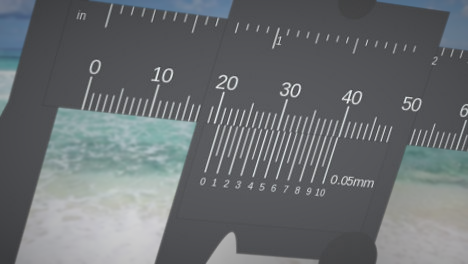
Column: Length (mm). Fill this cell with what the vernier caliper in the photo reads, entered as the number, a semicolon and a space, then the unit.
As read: 20.8; mm
